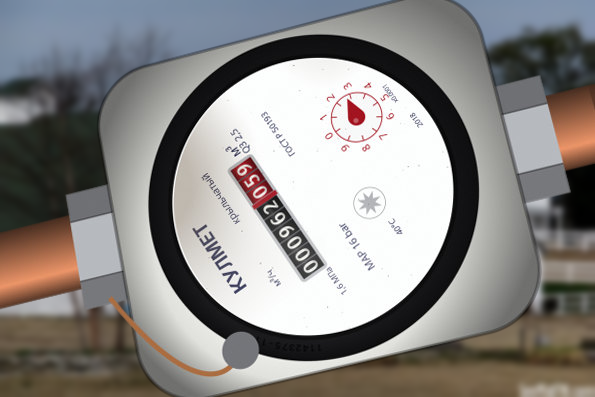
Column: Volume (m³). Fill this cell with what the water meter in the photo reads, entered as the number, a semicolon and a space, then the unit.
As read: 962.0592; m³
